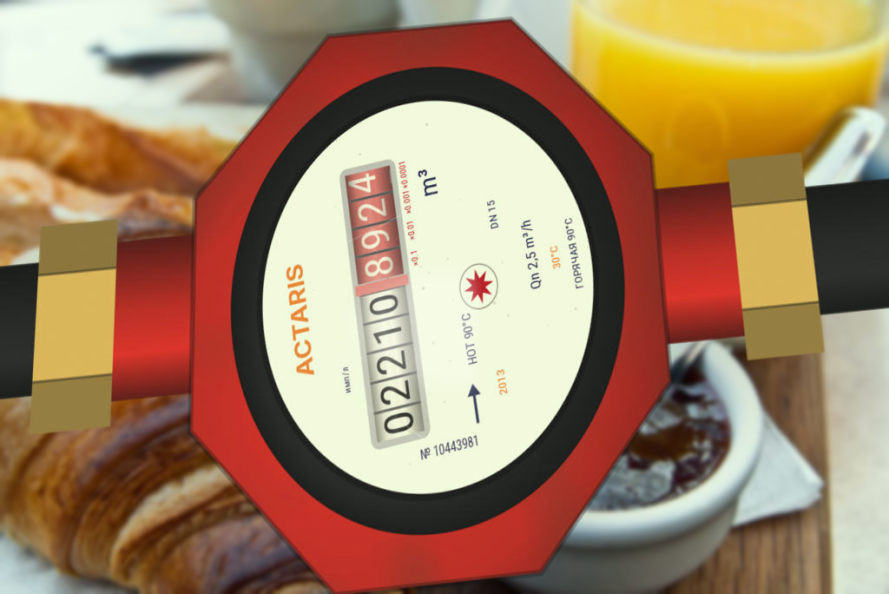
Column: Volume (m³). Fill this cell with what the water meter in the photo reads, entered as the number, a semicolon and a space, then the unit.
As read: 2210.8924; m³
